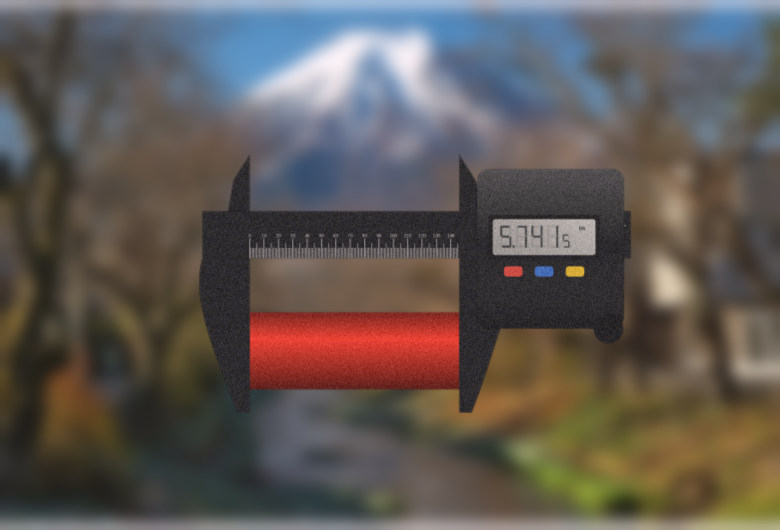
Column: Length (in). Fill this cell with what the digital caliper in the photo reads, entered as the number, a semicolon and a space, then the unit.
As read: 5.7415; in
